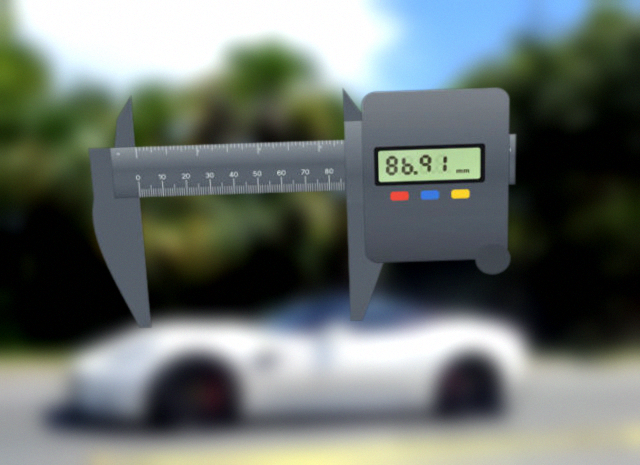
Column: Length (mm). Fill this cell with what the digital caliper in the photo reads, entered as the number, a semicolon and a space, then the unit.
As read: 86.91; mm
